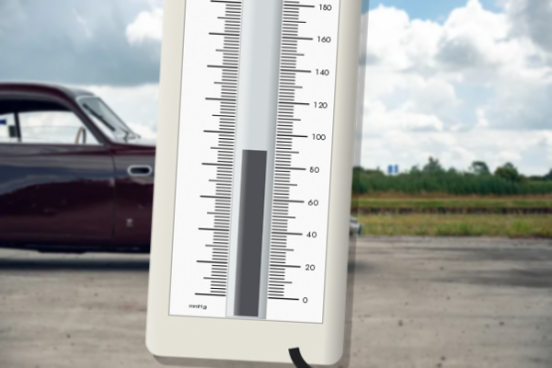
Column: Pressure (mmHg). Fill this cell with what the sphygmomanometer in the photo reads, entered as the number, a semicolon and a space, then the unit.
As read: 90; mmHg
